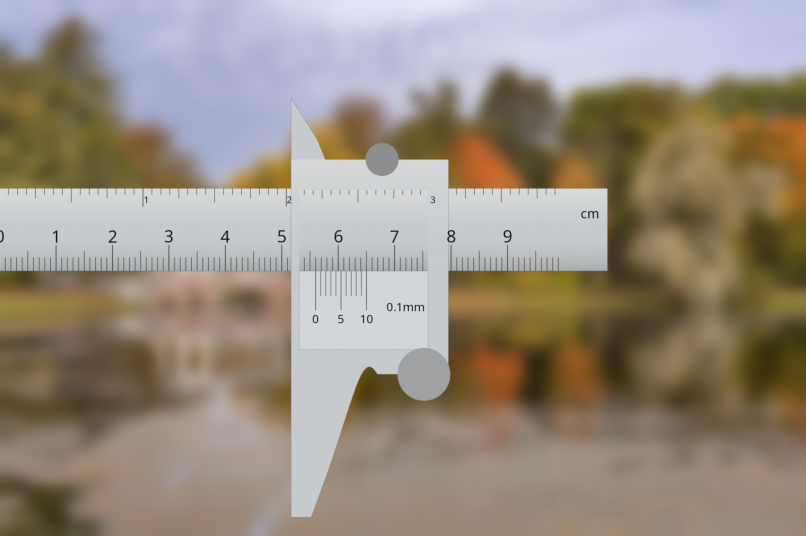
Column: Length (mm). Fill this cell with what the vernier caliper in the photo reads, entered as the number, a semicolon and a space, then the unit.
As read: 56.0; mm
